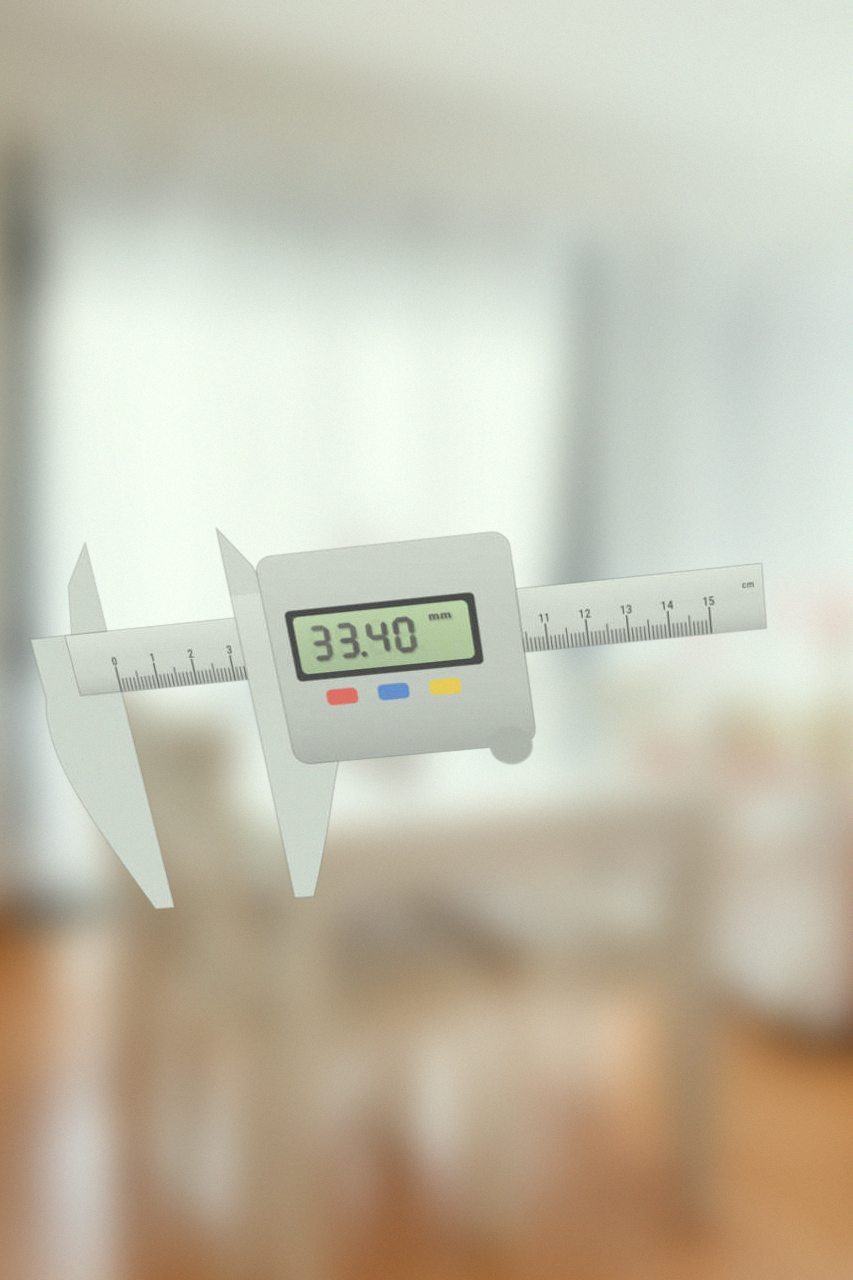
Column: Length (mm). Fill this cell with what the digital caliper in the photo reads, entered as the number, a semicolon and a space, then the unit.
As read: 33.40; mm
